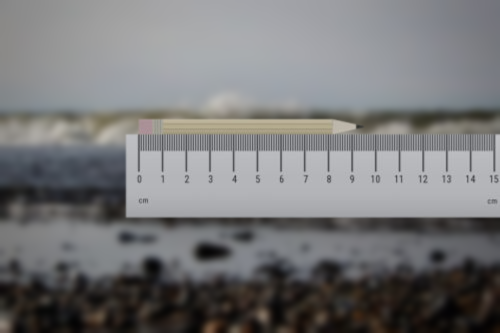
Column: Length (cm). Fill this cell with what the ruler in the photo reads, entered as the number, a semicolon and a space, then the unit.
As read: 9.5; cm
